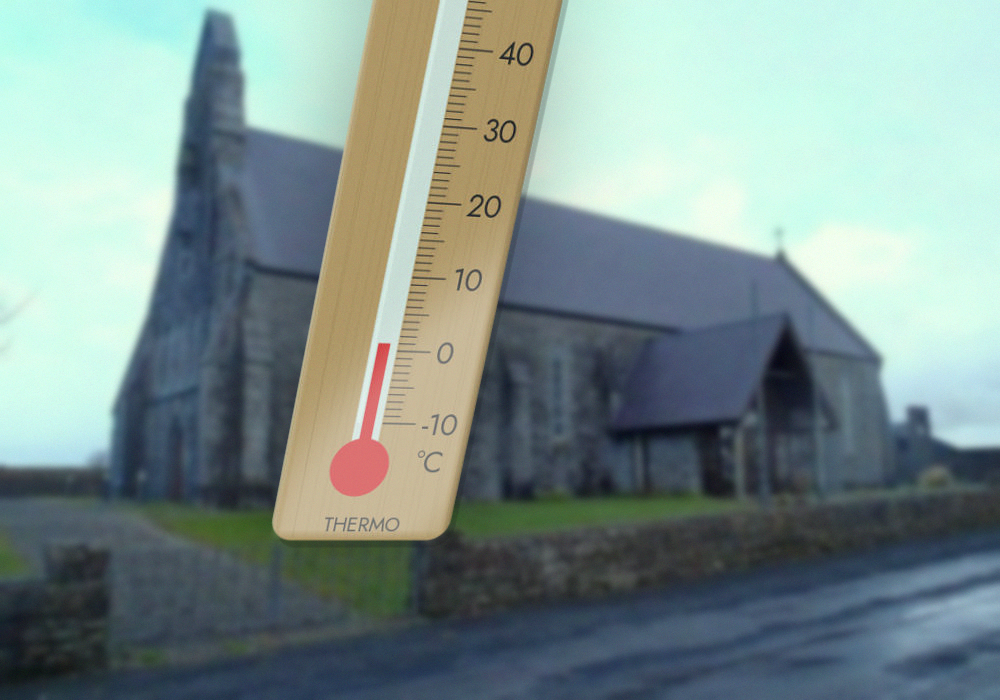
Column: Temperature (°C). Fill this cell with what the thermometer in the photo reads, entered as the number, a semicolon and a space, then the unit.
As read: 1; °C
